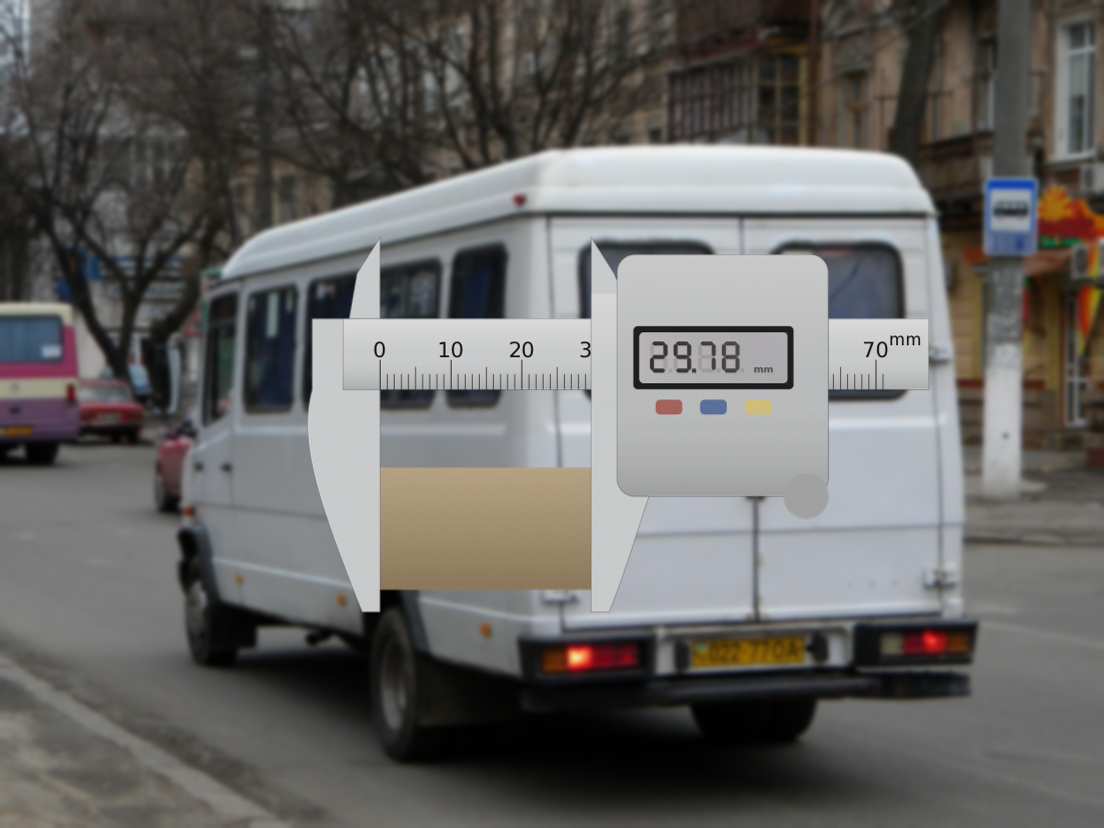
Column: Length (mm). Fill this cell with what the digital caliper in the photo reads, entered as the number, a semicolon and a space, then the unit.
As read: 29.78; mm
